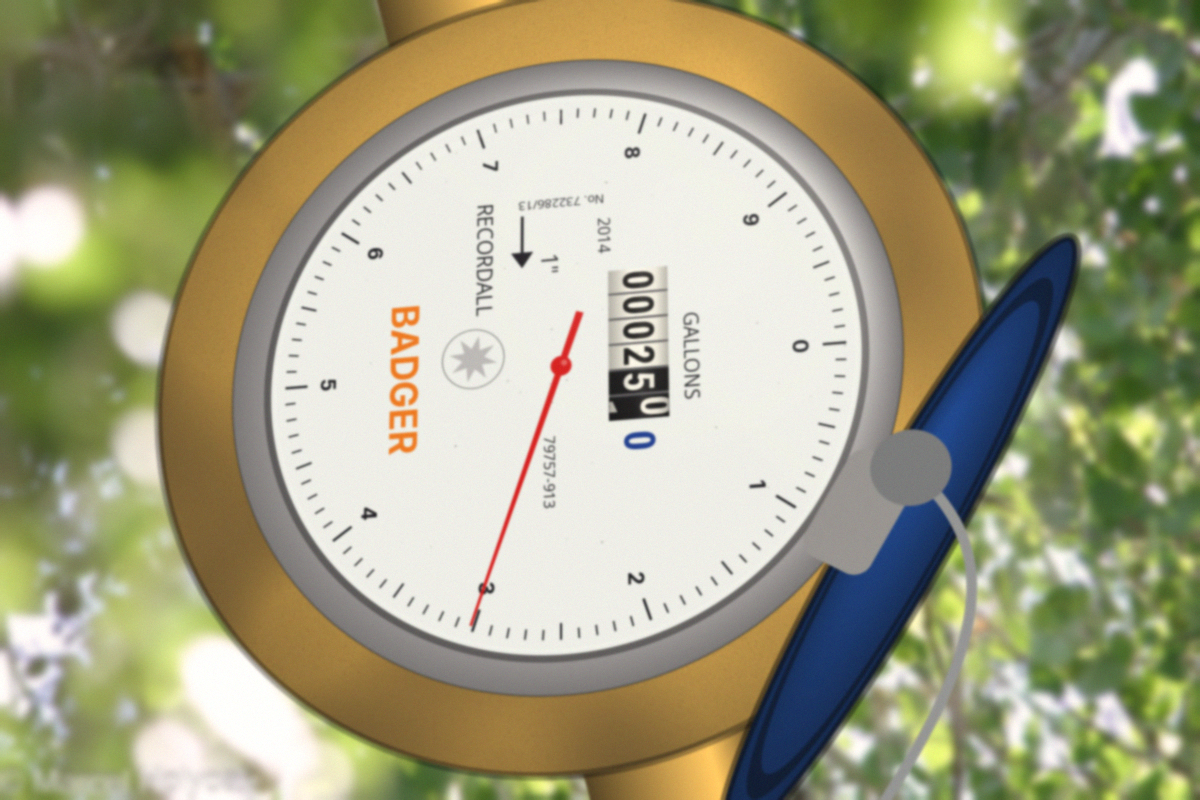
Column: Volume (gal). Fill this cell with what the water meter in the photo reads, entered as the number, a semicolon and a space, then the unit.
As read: 2503.0; gal
